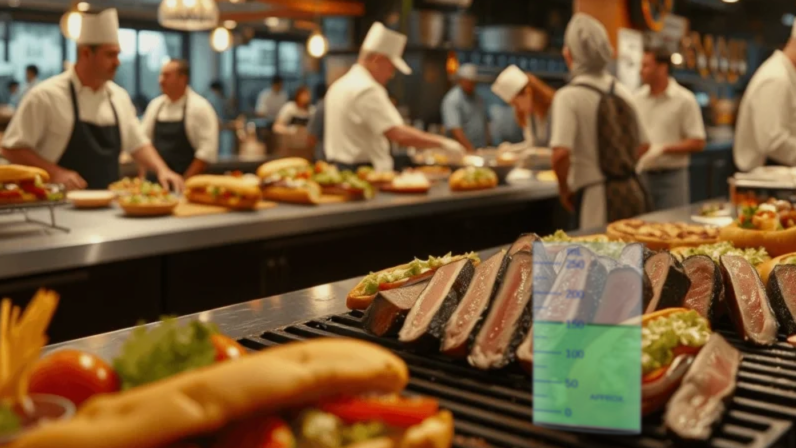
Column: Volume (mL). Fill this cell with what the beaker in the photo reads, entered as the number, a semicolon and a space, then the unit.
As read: 150; mL
